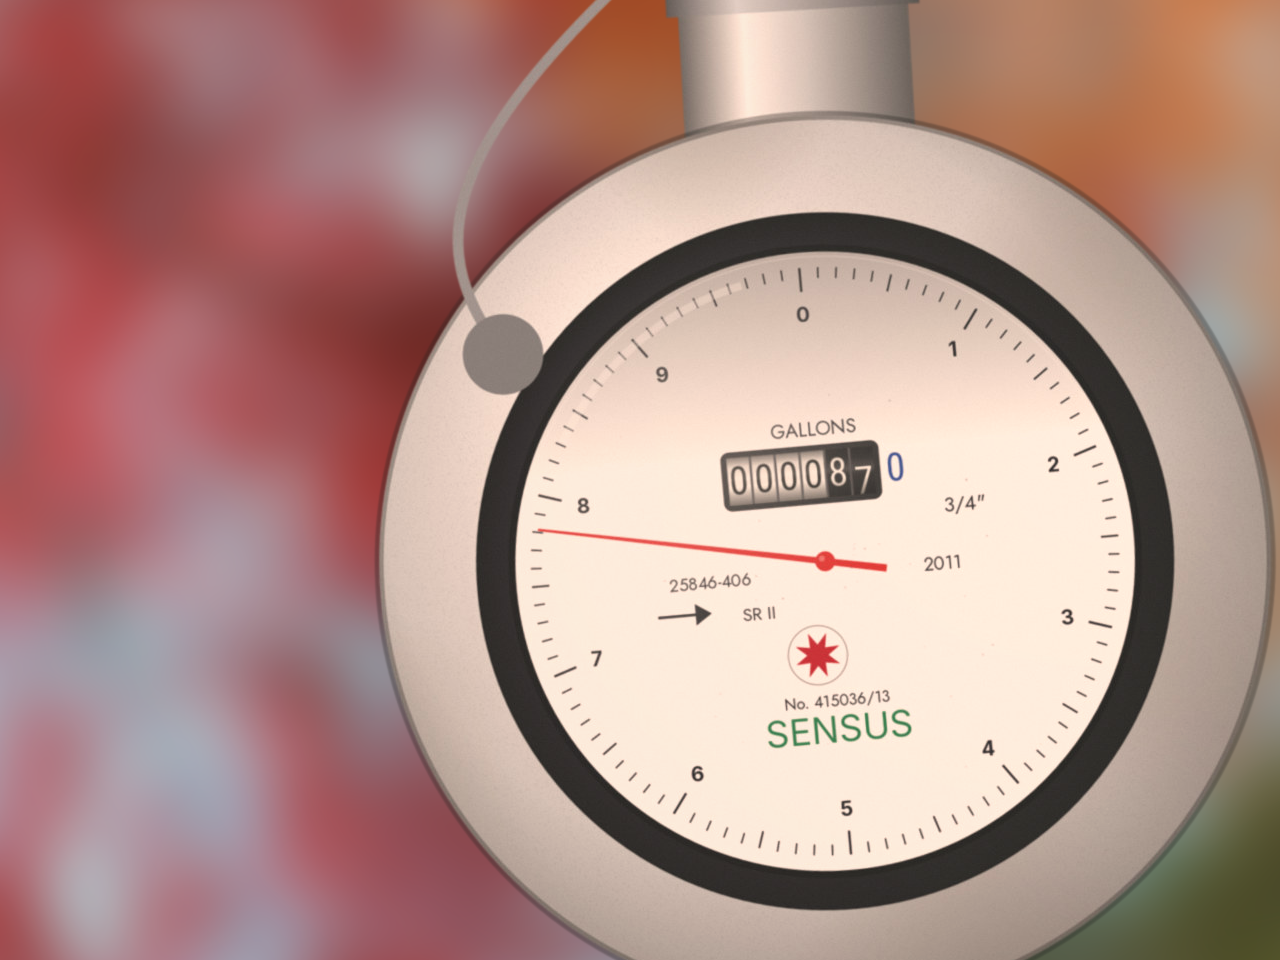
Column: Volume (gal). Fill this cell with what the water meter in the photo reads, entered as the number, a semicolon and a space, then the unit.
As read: 867.8; gal
